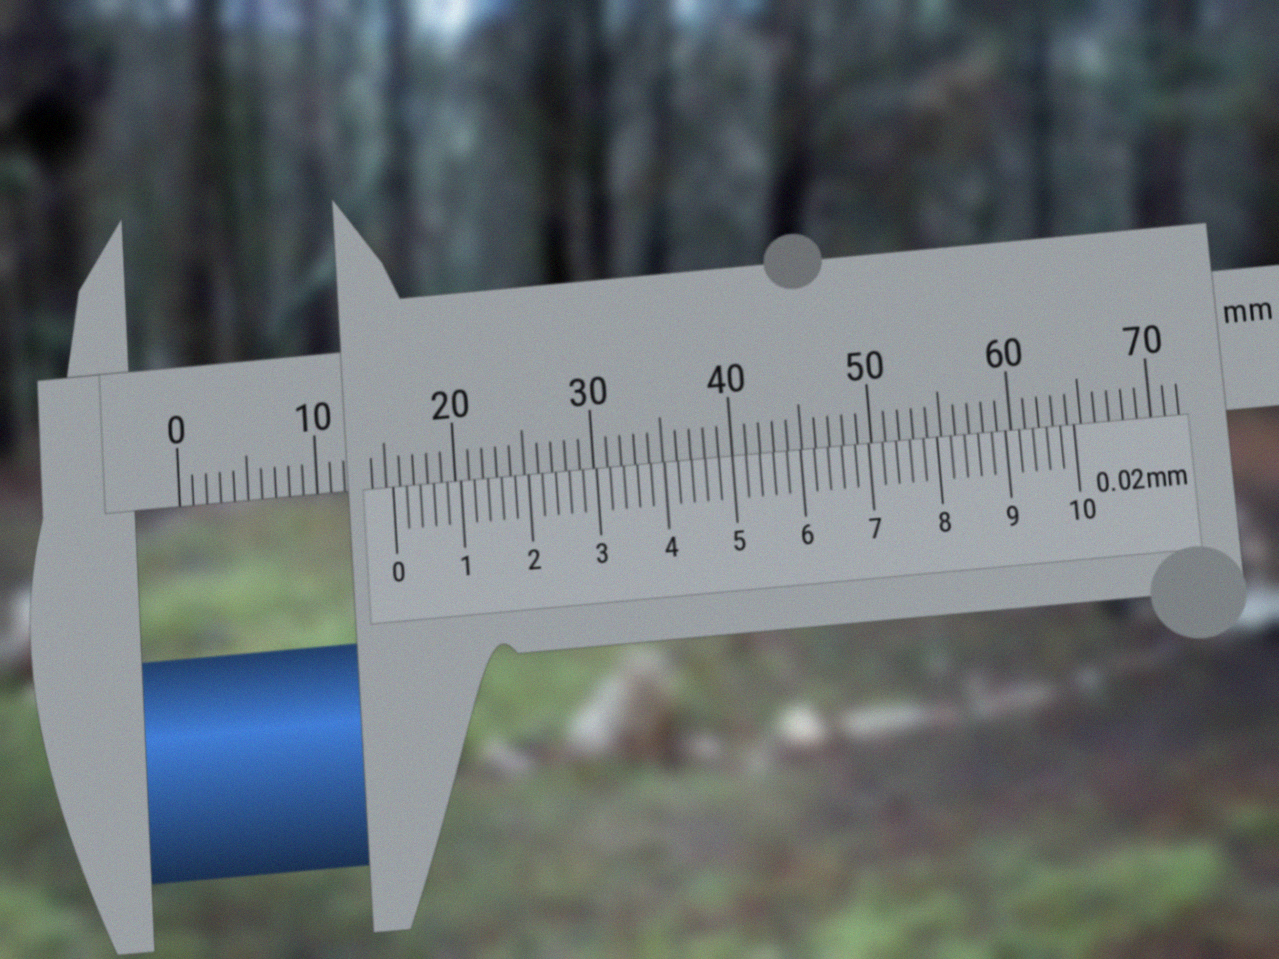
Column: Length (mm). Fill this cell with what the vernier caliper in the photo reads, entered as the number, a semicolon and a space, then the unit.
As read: 15.5; mm
